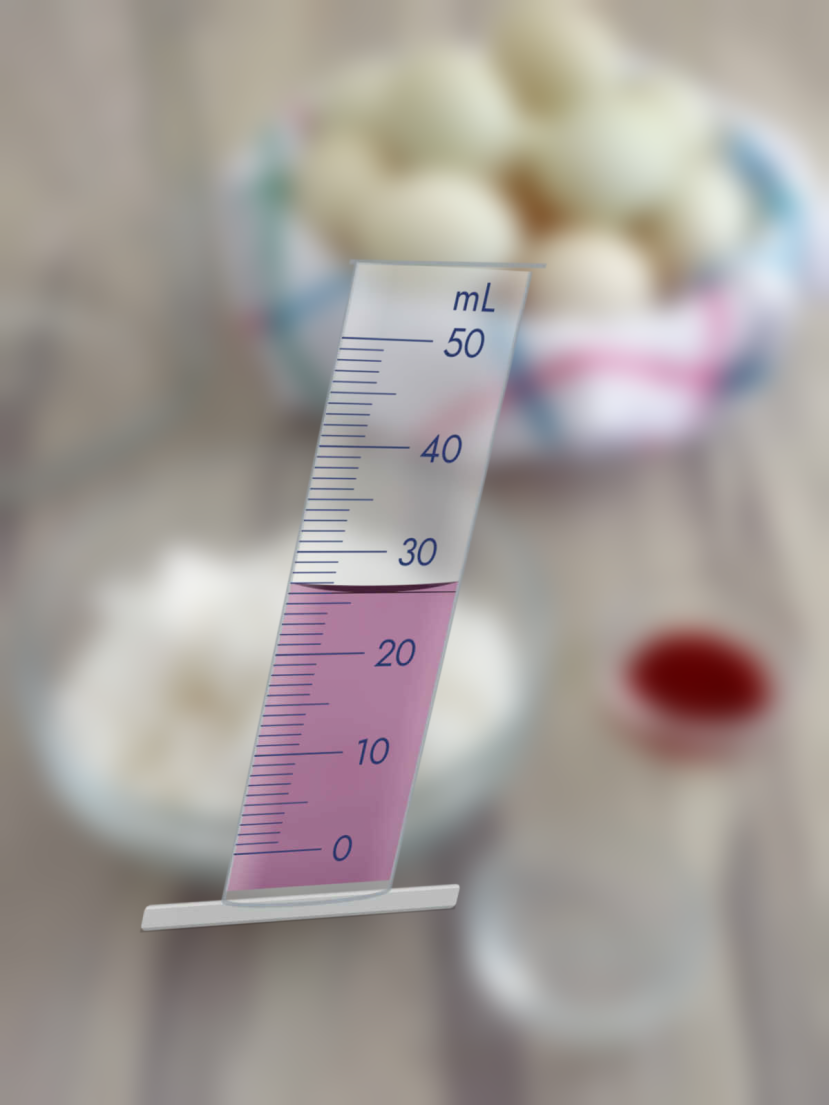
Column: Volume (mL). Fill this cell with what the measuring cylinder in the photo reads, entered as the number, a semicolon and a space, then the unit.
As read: 26; mL
